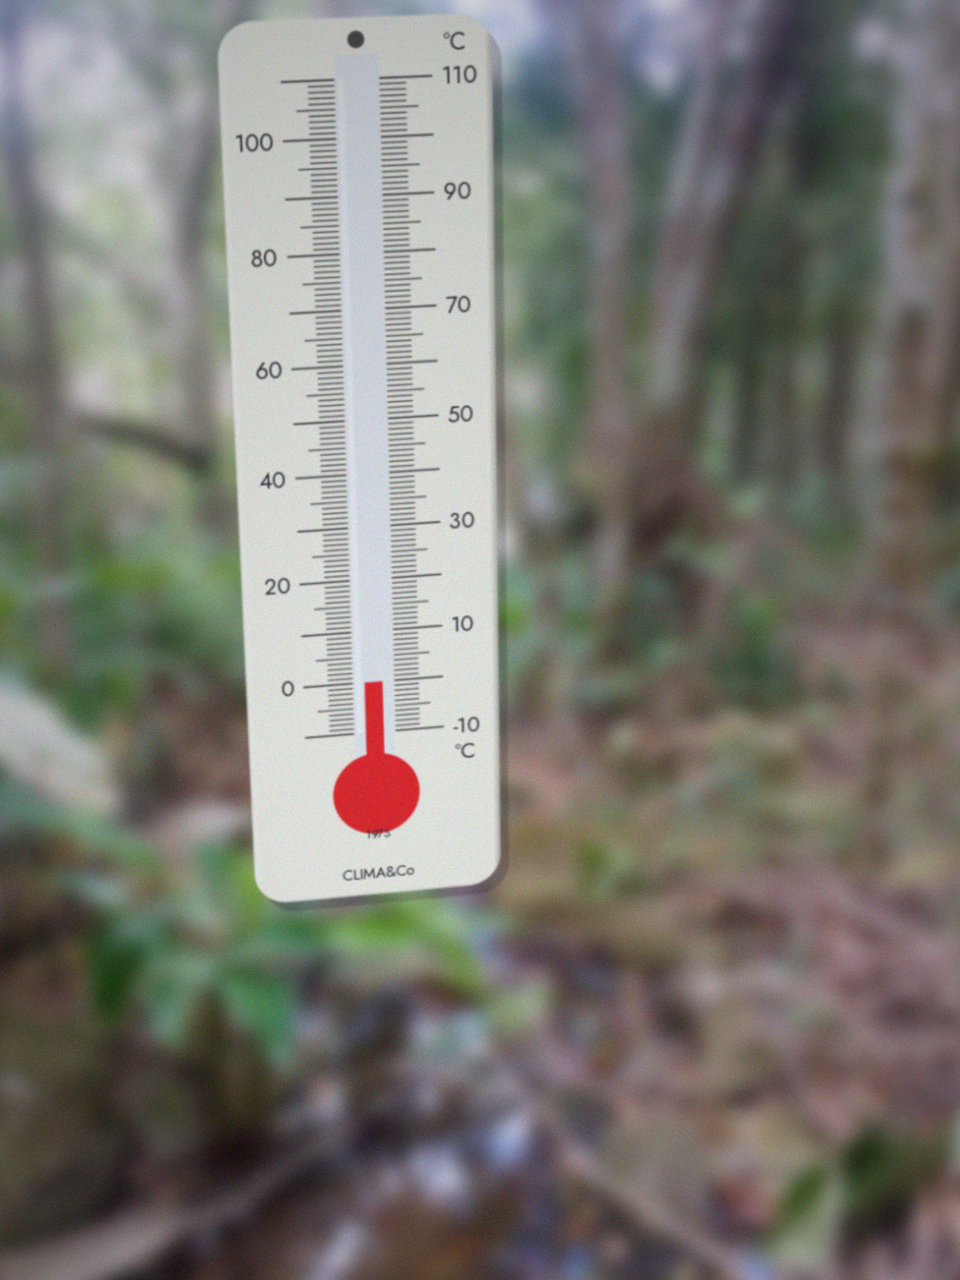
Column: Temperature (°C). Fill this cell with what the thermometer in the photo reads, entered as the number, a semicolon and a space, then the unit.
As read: 0; °C
